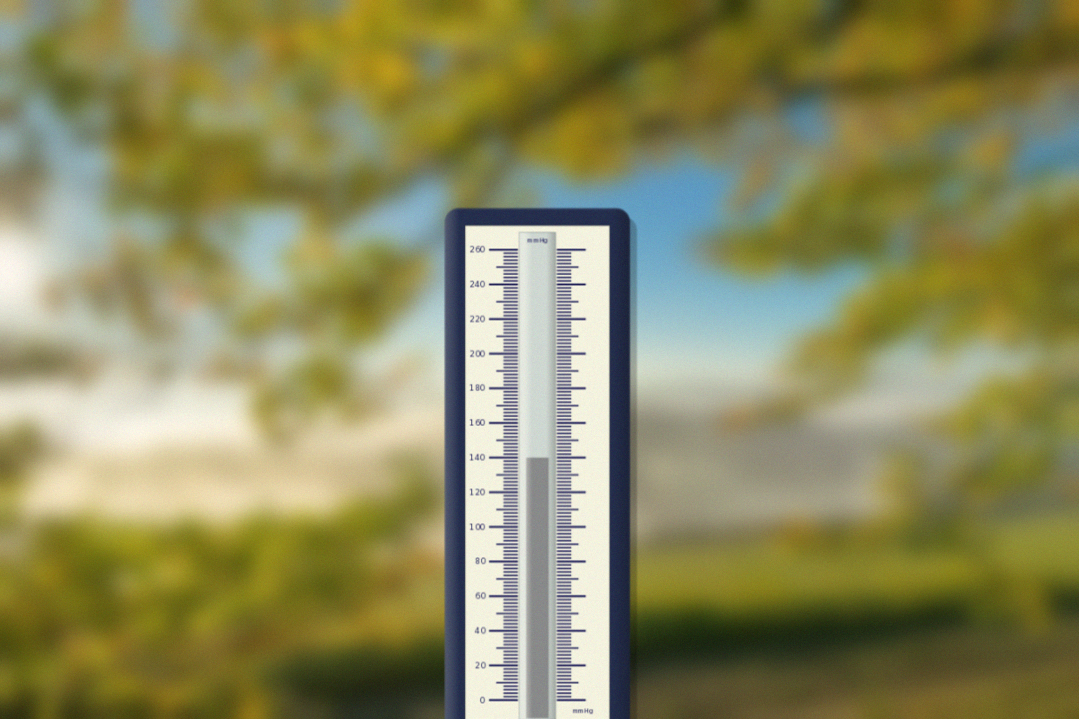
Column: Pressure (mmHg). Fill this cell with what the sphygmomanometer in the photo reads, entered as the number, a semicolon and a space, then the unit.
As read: 140; mmHg
